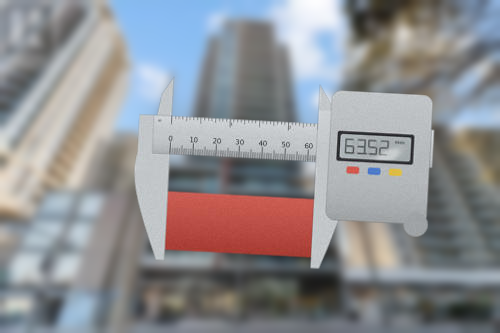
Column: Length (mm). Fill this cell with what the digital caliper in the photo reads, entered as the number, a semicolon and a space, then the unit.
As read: 63.52; mm
